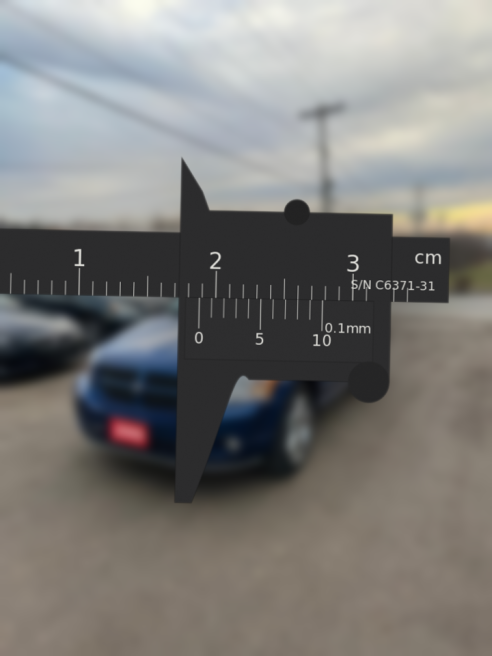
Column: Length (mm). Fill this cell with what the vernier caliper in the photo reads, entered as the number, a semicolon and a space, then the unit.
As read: 18.8; mm
